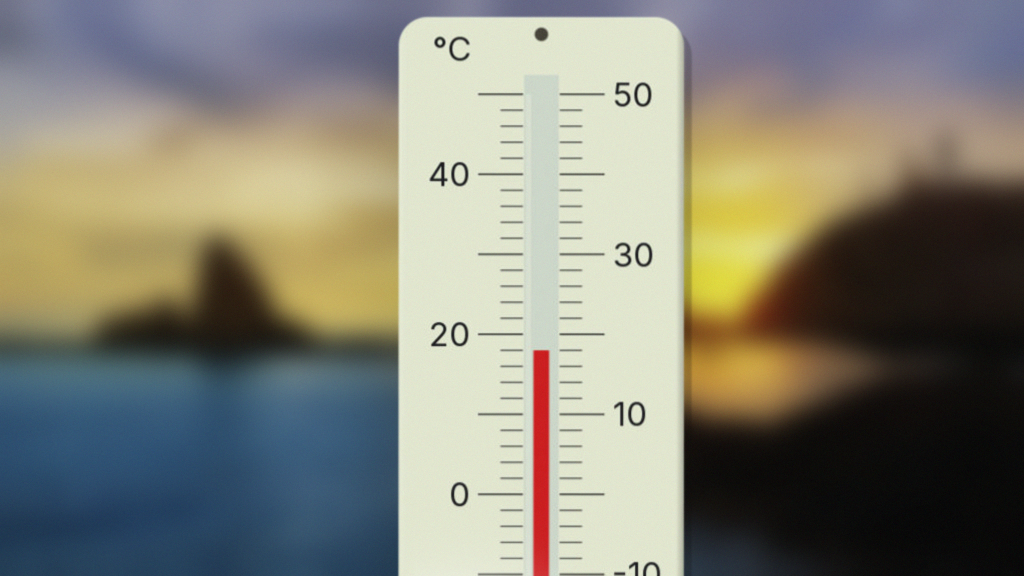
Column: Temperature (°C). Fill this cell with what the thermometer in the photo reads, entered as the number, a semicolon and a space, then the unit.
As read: 18; °C
